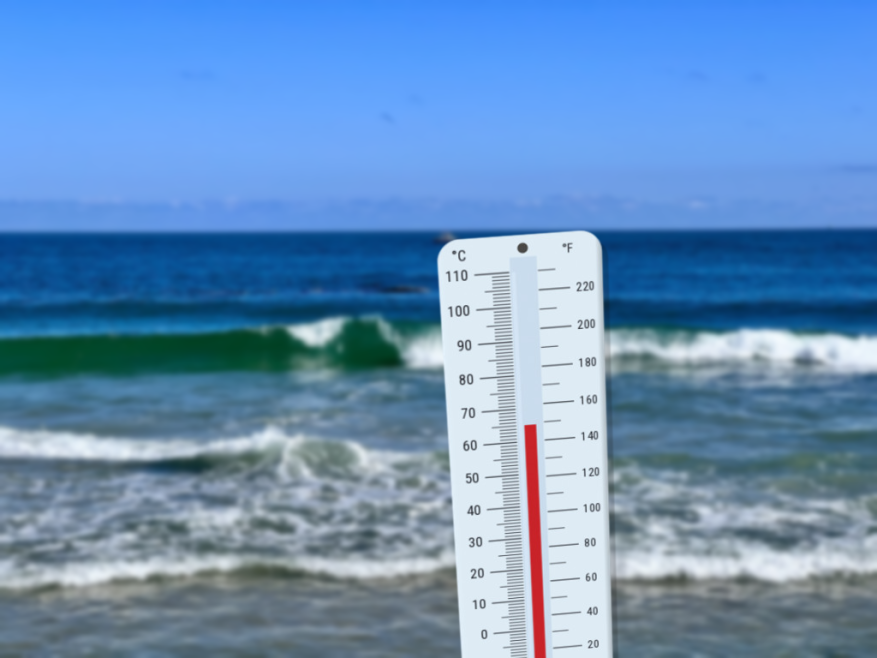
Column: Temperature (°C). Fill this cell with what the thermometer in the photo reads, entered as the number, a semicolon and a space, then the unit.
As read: 65; °C
